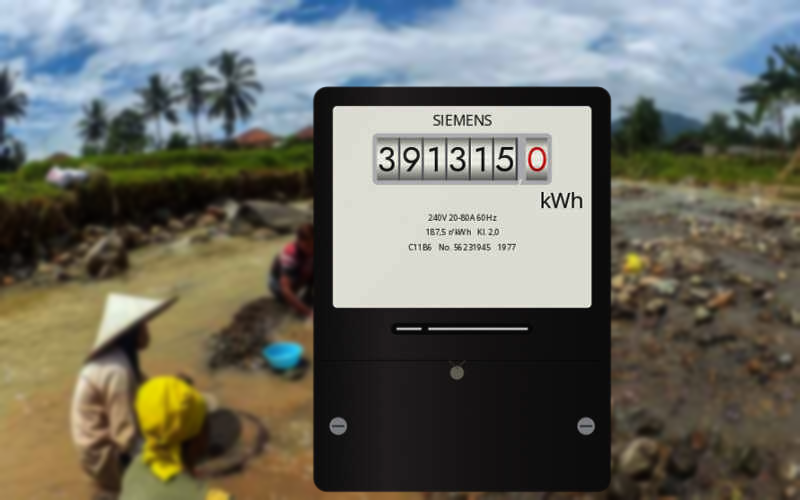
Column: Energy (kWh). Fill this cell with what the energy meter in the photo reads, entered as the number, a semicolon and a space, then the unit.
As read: 391315.0; kWh
